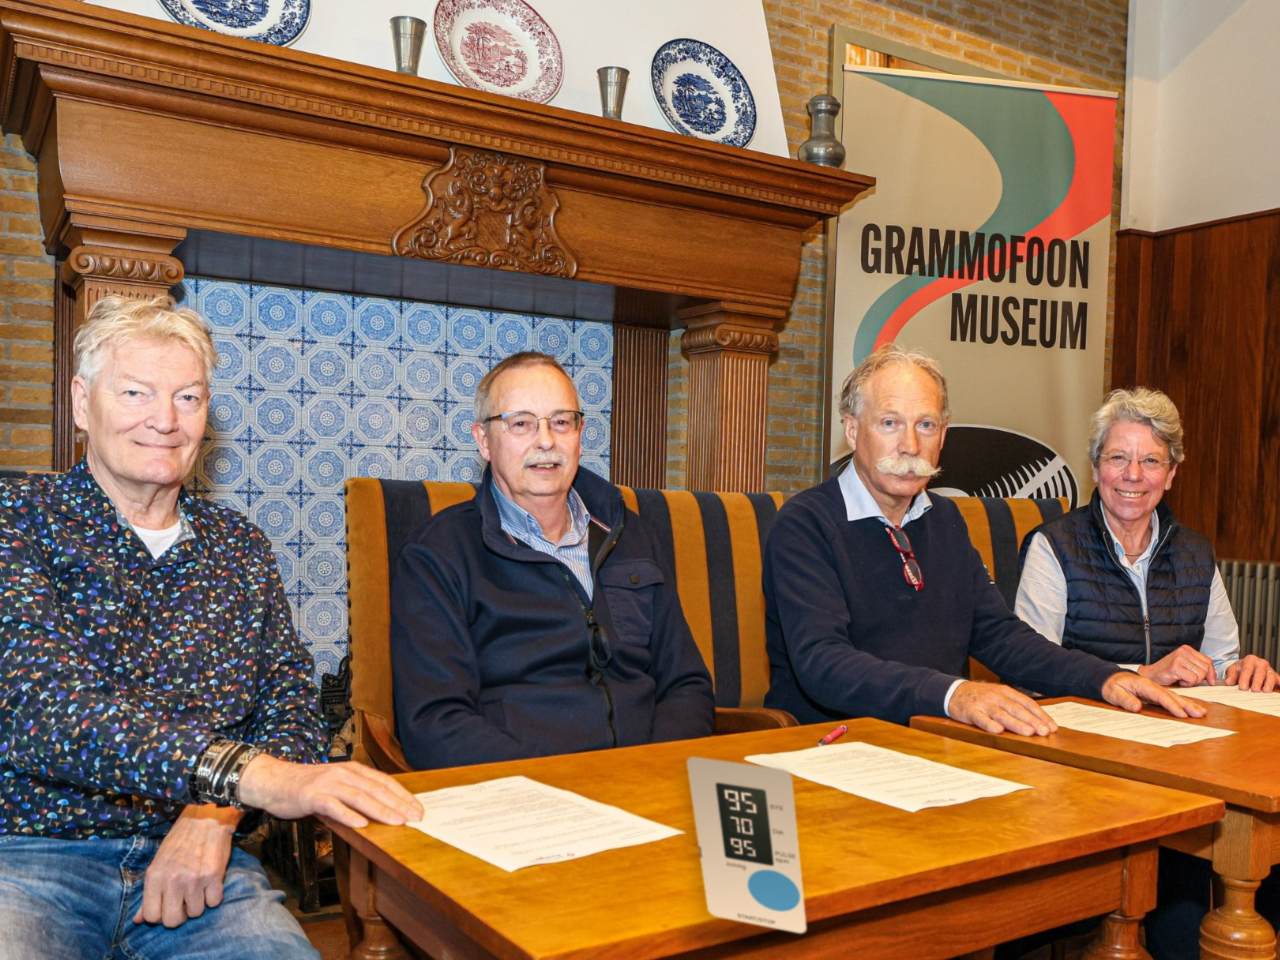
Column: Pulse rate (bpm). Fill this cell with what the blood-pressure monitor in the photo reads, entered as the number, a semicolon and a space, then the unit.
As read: 95; bpm
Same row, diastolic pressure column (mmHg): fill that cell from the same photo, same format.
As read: 70; mmHg
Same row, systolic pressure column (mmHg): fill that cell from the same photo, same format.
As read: 95; mmHg
